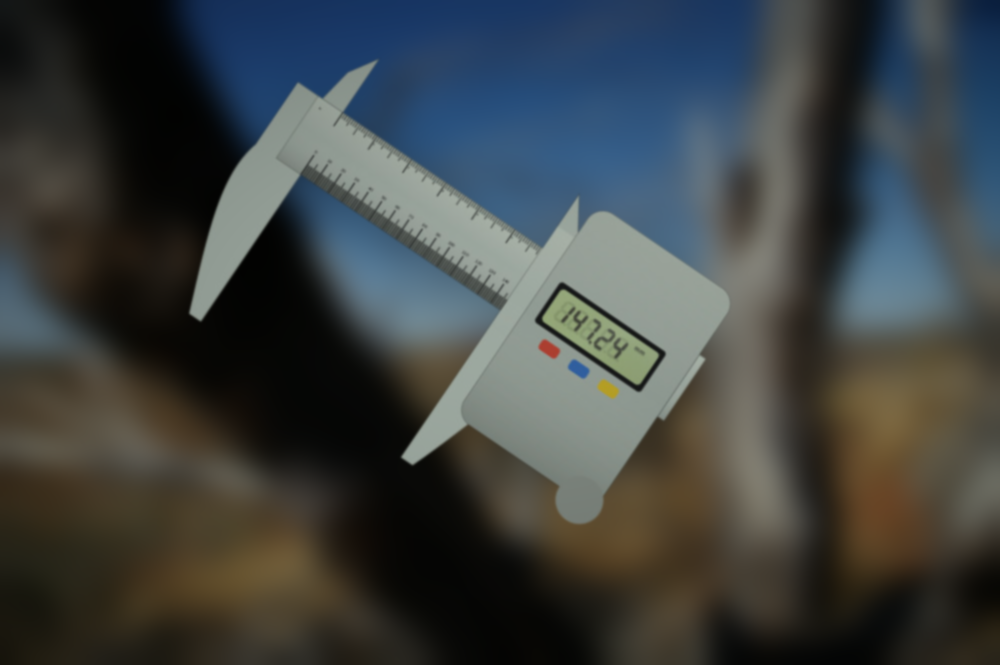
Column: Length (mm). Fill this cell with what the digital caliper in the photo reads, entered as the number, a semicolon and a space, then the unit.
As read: 147.24; mm
